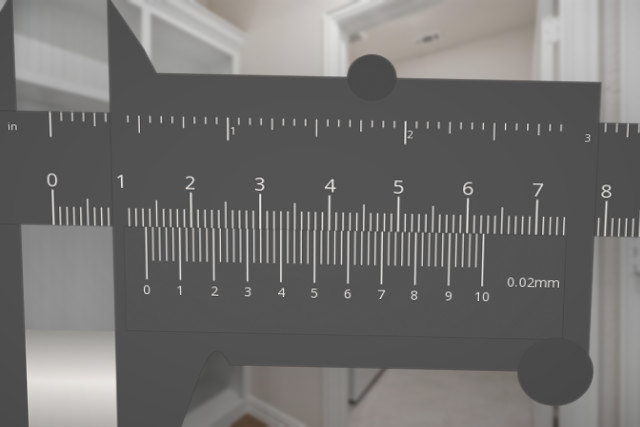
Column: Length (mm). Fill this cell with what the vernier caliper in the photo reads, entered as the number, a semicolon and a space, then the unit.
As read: 13.4; mm
